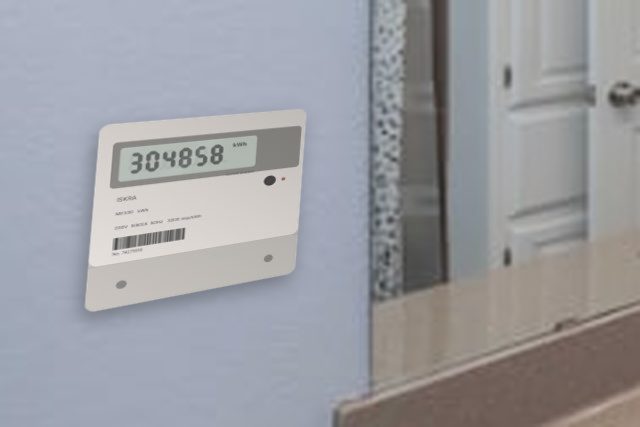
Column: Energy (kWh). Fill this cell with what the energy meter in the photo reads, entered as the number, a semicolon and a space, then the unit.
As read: 304858; kWh
